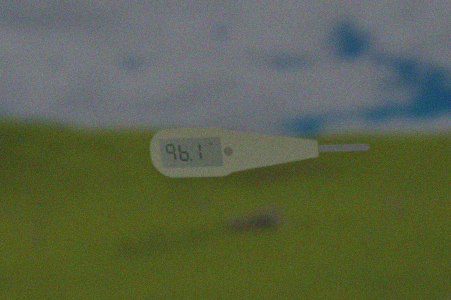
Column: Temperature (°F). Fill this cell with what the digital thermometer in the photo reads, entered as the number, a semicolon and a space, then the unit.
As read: 96.1; °F
